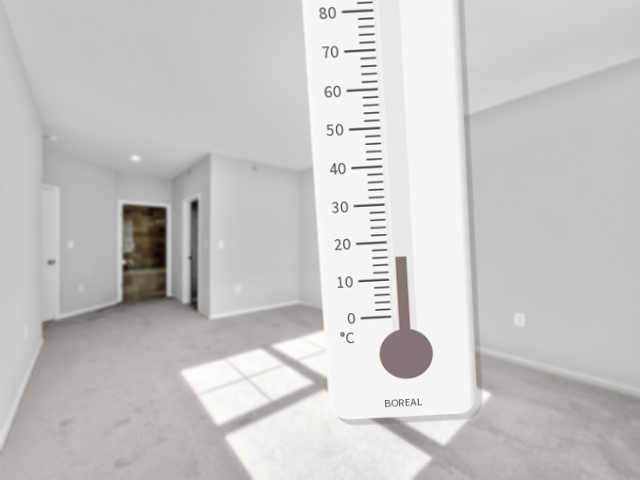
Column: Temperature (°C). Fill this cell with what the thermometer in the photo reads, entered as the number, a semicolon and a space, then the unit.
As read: 16; °C
